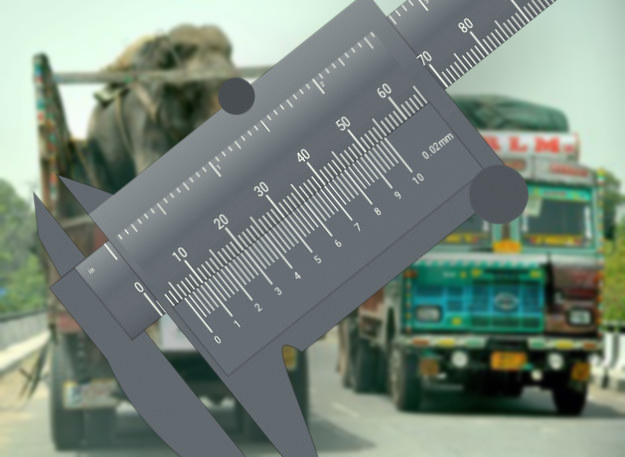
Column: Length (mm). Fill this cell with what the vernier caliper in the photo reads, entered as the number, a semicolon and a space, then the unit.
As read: 5.5; mm
